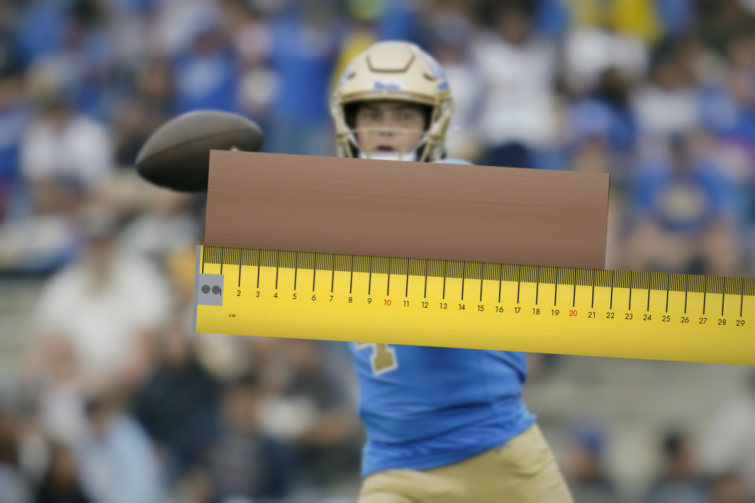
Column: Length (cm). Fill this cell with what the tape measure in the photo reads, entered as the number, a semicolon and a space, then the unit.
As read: 21.5; cm
